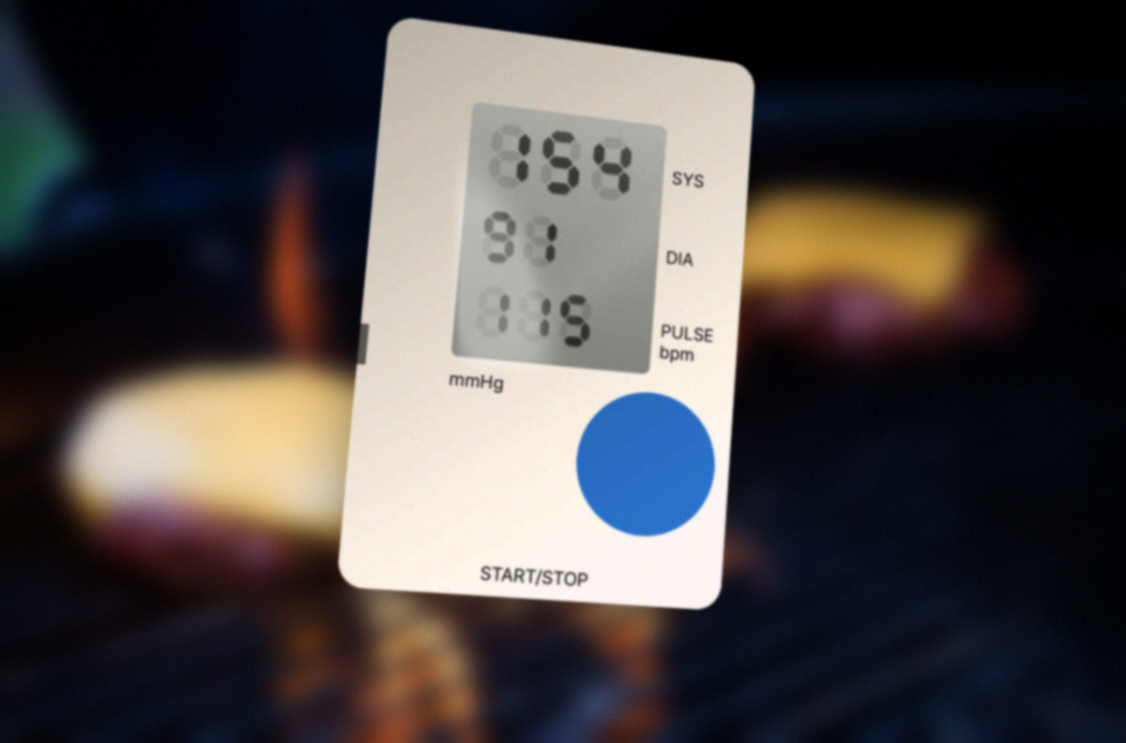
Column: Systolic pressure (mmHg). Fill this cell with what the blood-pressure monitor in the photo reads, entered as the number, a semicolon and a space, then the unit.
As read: 154; mmHg
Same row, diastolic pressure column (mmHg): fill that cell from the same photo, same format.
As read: 91; mmHg
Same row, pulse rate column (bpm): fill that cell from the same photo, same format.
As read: 115; bpm
